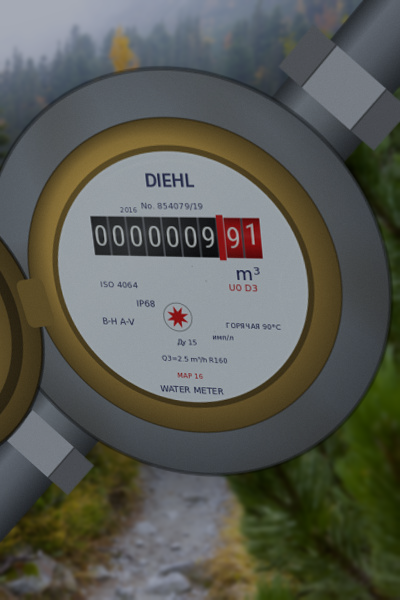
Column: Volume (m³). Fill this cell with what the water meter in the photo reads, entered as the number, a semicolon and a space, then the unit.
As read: 9.91; m³
